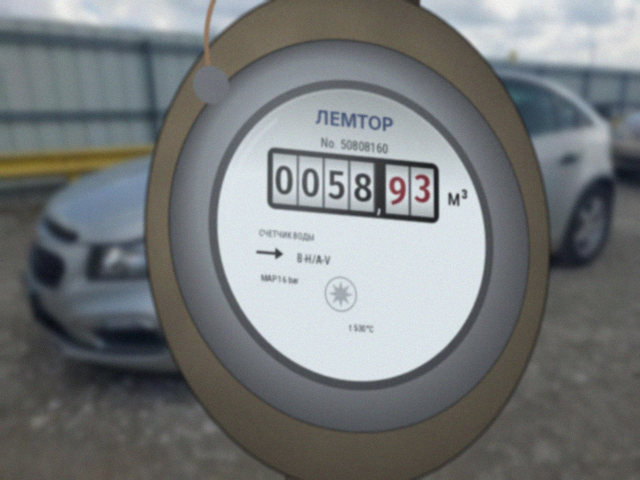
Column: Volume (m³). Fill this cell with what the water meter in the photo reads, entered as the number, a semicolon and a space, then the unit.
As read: 58.93; m³
